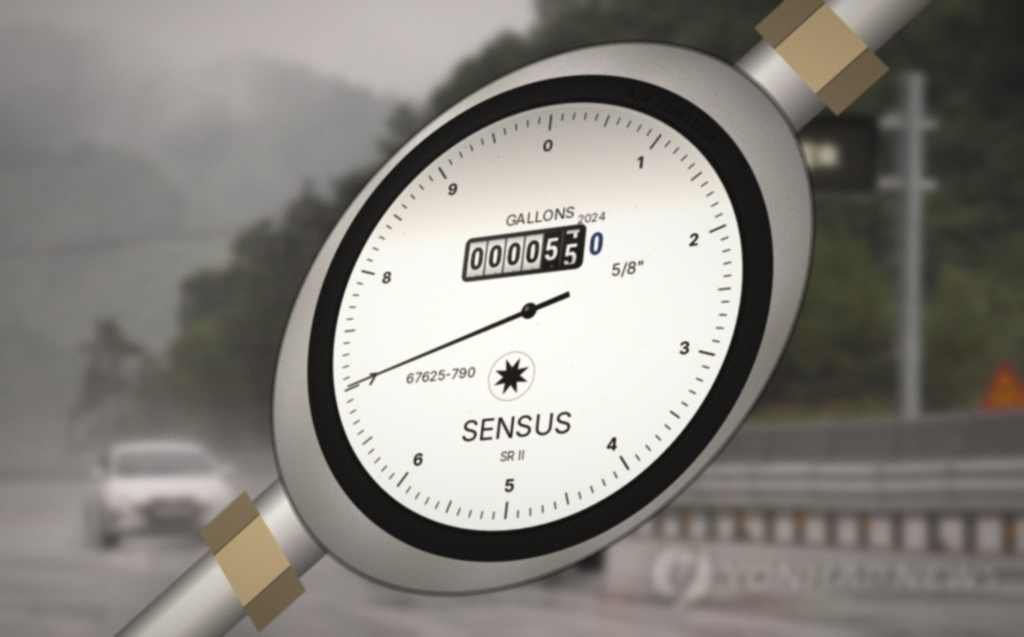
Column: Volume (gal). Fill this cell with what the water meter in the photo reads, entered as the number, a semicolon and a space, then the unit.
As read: 547.0; gal
